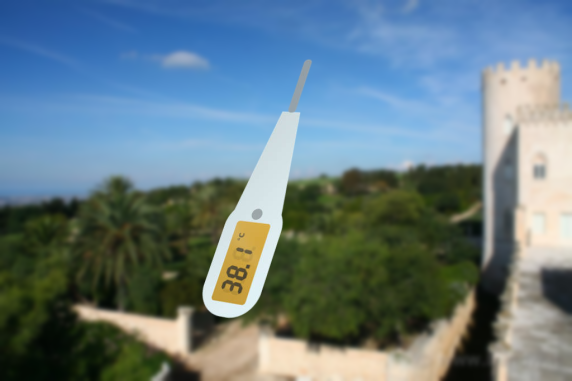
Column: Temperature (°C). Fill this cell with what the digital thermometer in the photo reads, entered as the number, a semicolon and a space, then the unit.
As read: 38.1; °C
